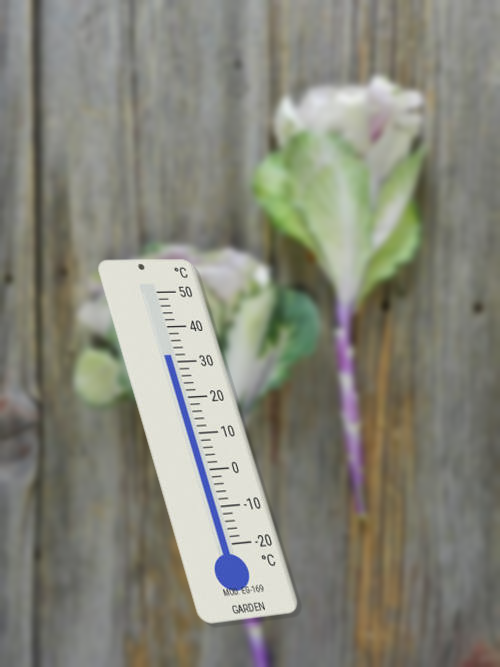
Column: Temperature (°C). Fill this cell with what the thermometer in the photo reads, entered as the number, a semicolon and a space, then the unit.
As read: 32; °C
